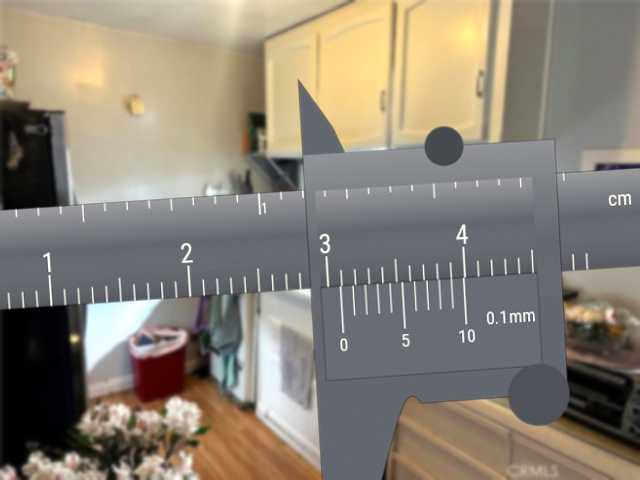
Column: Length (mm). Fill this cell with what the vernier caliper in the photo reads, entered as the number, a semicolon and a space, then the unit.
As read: 30.9; mm
